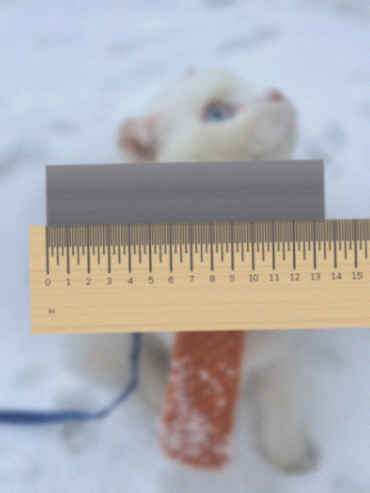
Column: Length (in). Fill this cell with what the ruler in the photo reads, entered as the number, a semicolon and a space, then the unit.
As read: 13.5; in
